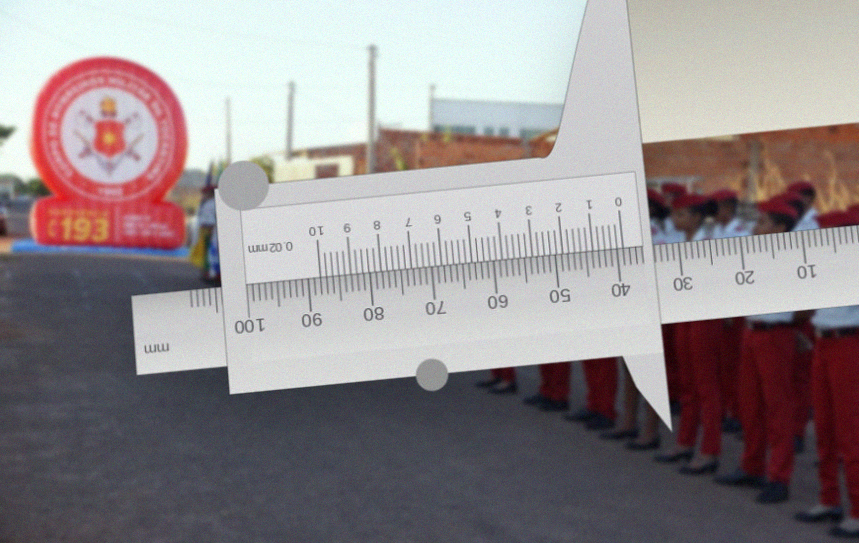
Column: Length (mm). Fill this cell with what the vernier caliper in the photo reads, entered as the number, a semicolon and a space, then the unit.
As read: 39.0; mm
